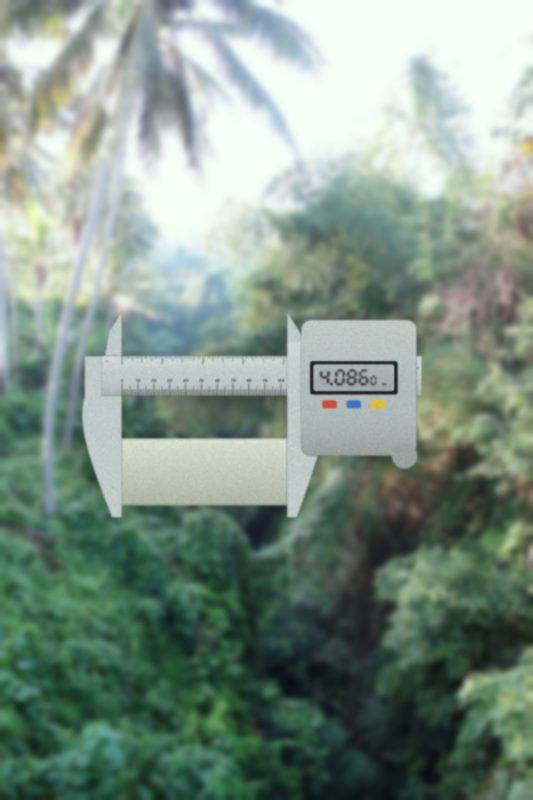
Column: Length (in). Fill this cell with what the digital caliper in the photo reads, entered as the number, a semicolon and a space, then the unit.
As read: 4.0860; in
